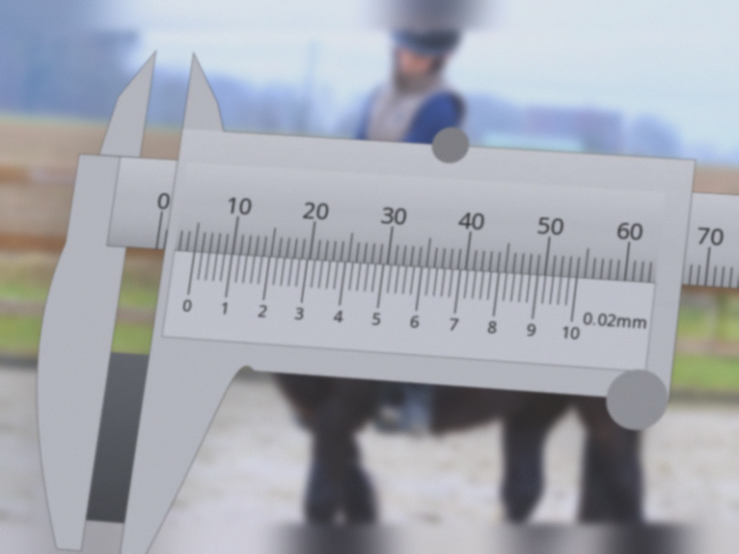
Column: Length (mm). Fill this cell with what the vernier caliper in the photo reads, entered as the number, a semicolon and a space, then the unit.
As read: 5.0; mm
